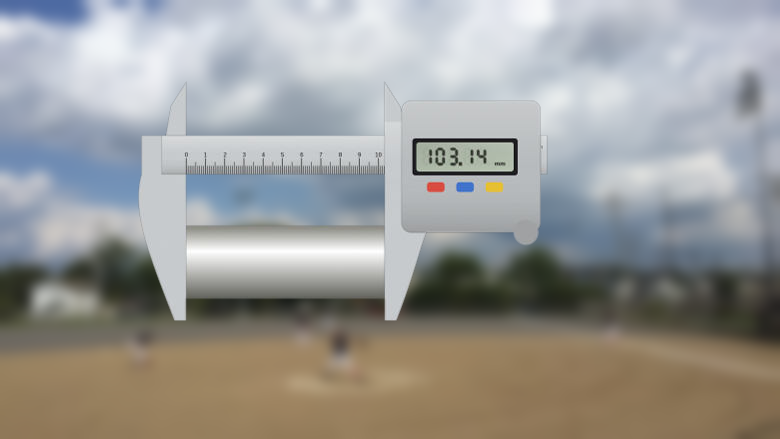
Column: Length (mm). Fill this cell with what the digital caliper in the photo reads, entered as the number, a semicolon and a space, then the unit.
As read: 103.14; mm
